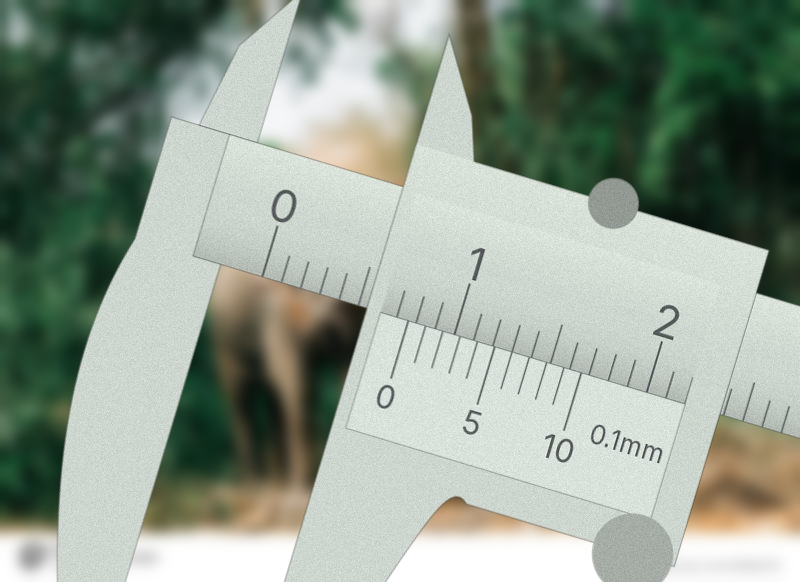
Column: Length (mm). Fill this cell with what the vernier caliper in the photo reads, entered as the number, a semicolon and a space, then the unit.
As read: 7.6; mm
